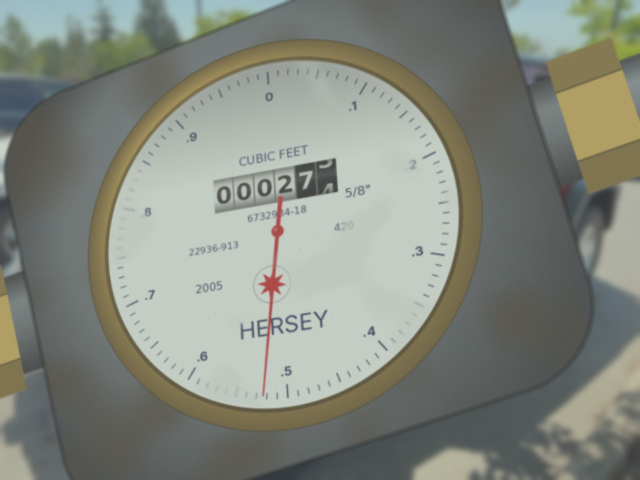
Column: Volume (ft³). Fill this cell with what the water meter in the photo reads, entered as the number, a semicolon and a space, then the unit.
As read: 273.52; ft³
